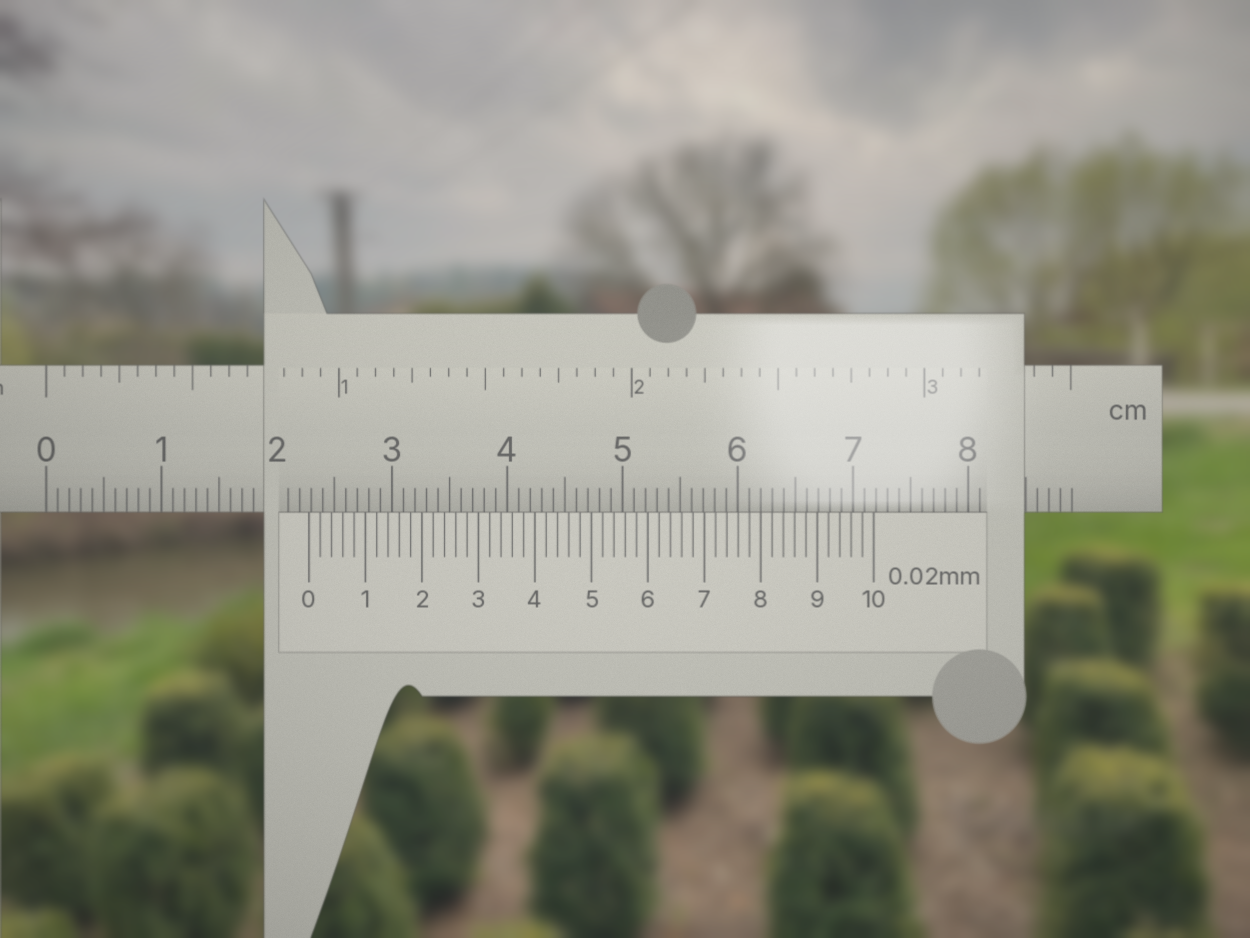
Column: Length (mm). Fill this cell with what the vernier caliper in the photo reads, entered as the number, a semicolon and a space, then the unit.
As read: 22.8; mm
